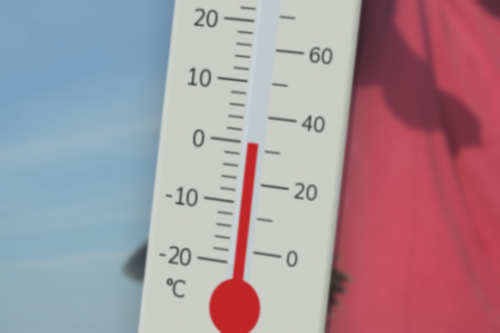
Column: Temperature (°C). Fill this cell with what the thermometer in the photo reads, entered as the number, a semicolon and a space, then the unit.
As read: 0; °C
